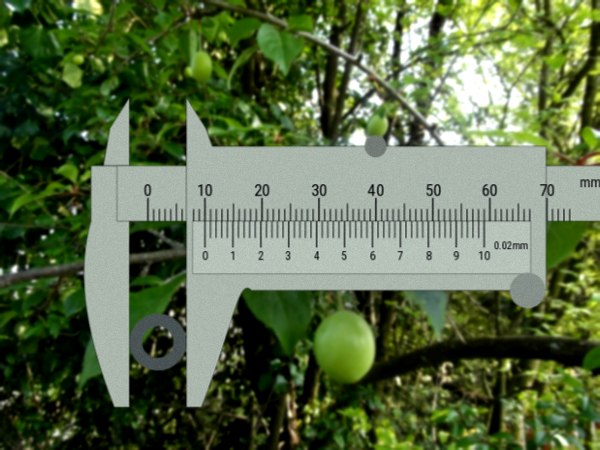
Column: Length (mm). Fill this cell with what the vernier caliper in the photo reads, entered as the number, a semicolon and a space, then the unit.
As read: 10.0; mm
